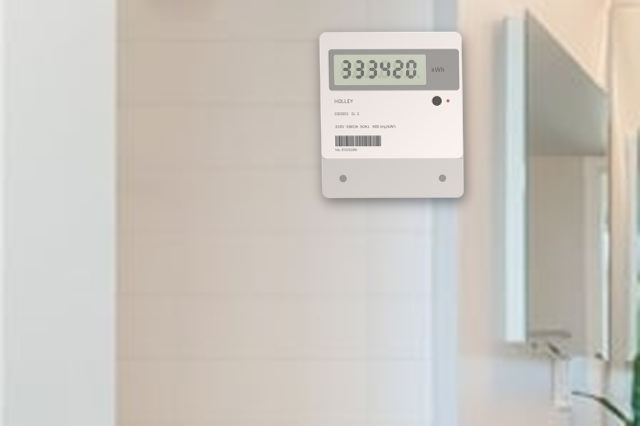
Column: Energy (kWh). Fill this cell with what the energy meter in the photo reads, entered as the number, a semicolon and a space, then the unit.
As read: 333420; kWh
